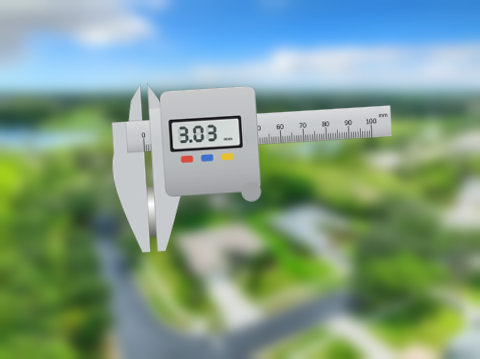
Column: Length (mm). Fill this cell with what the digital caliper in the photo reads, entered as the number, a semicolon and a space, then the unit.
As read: 3.03; mm
